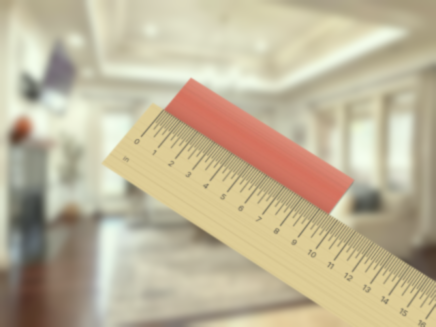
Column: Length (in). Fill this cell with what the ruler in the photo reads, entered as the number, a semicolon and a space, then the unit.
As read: 9.5; in
